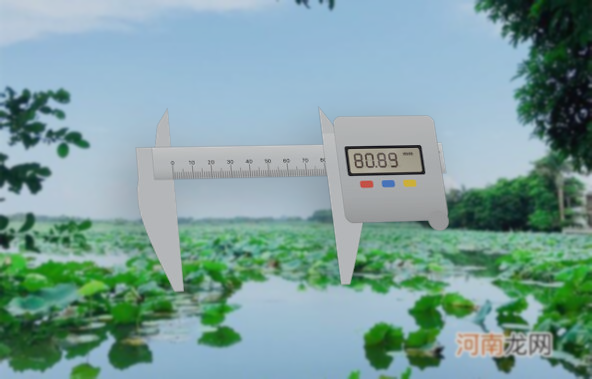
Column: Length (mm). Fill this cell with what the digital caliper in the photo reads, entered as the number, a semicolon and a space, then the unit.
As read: 80.89; mm
